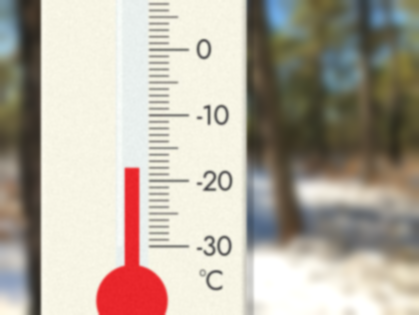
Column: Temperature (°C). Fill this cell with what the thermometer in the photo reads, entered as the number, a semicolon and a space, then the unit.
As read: -18; °C
